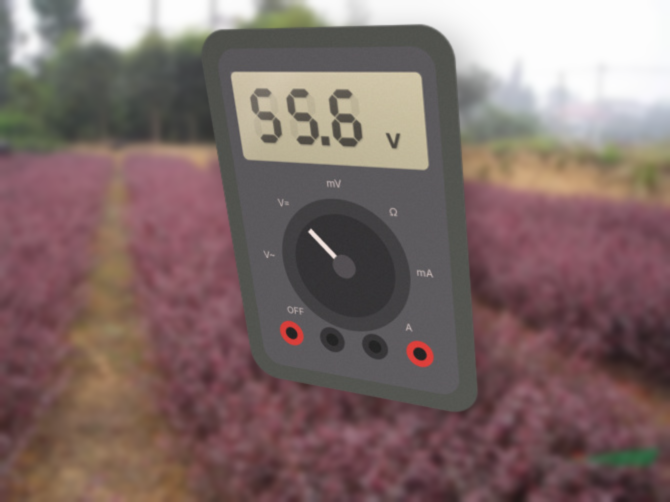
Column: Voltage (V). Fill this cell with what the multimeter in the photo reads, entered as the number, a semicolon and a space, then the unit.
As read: 55.6; V
